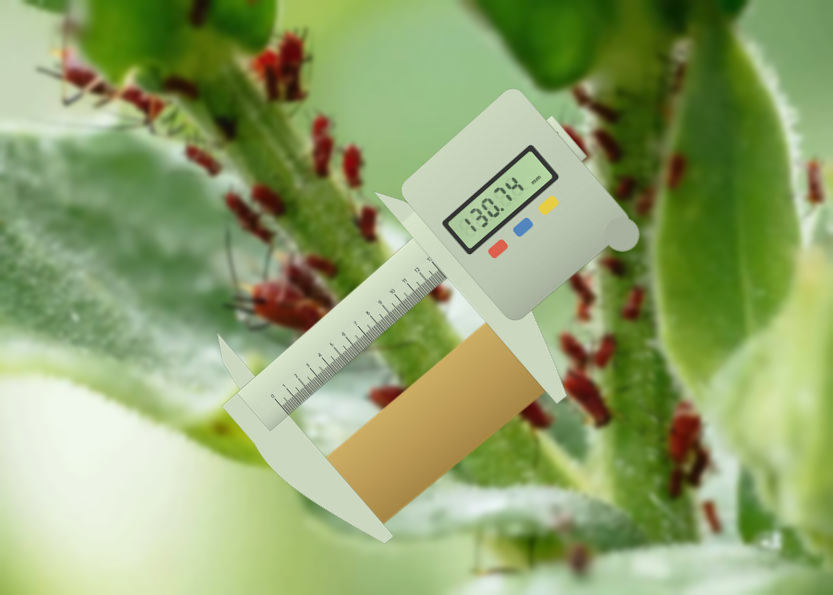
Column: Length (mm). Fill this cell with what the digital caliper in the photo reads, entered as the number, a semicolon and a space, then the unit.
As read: 130.74; mm
